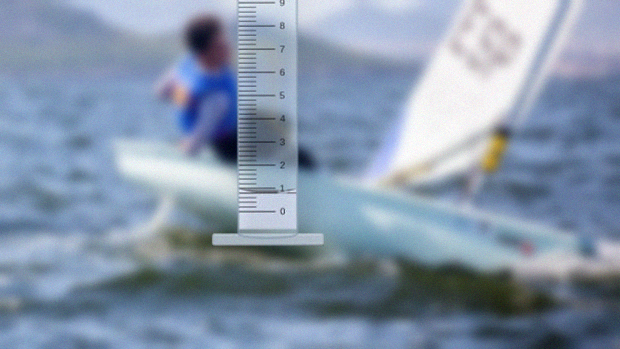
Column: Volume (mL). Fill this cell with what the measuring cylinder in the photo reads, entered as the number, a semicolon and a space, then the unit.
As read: 0.8; mL
